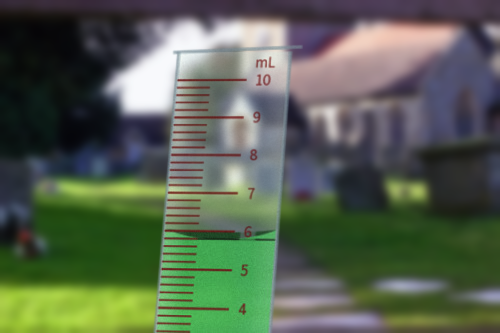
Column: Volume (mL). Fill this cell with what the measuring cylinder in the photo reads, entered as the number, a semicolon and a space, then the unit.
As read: 5.8; mL
